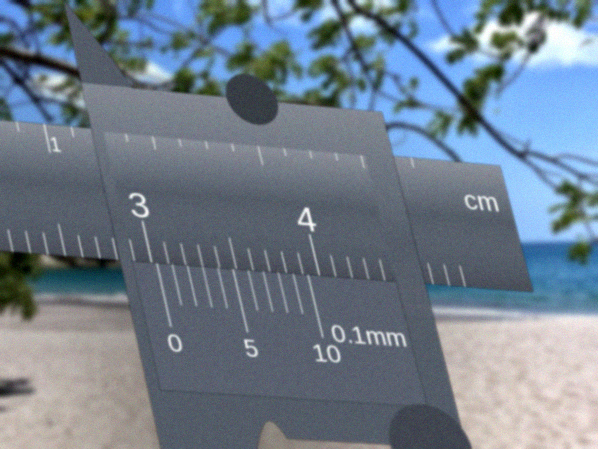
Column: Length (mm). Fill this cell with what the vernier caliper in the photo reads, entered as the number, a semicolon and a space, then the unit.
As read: 30.3; mm
